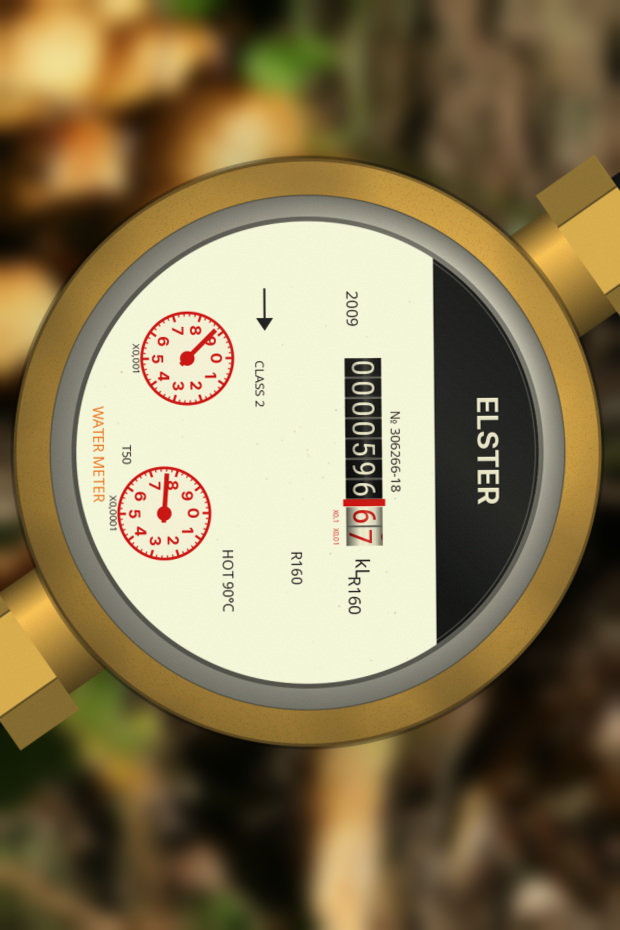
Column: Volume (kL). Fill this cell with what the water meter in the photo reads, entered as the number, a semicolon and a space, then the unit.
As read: 596.6687; kL
